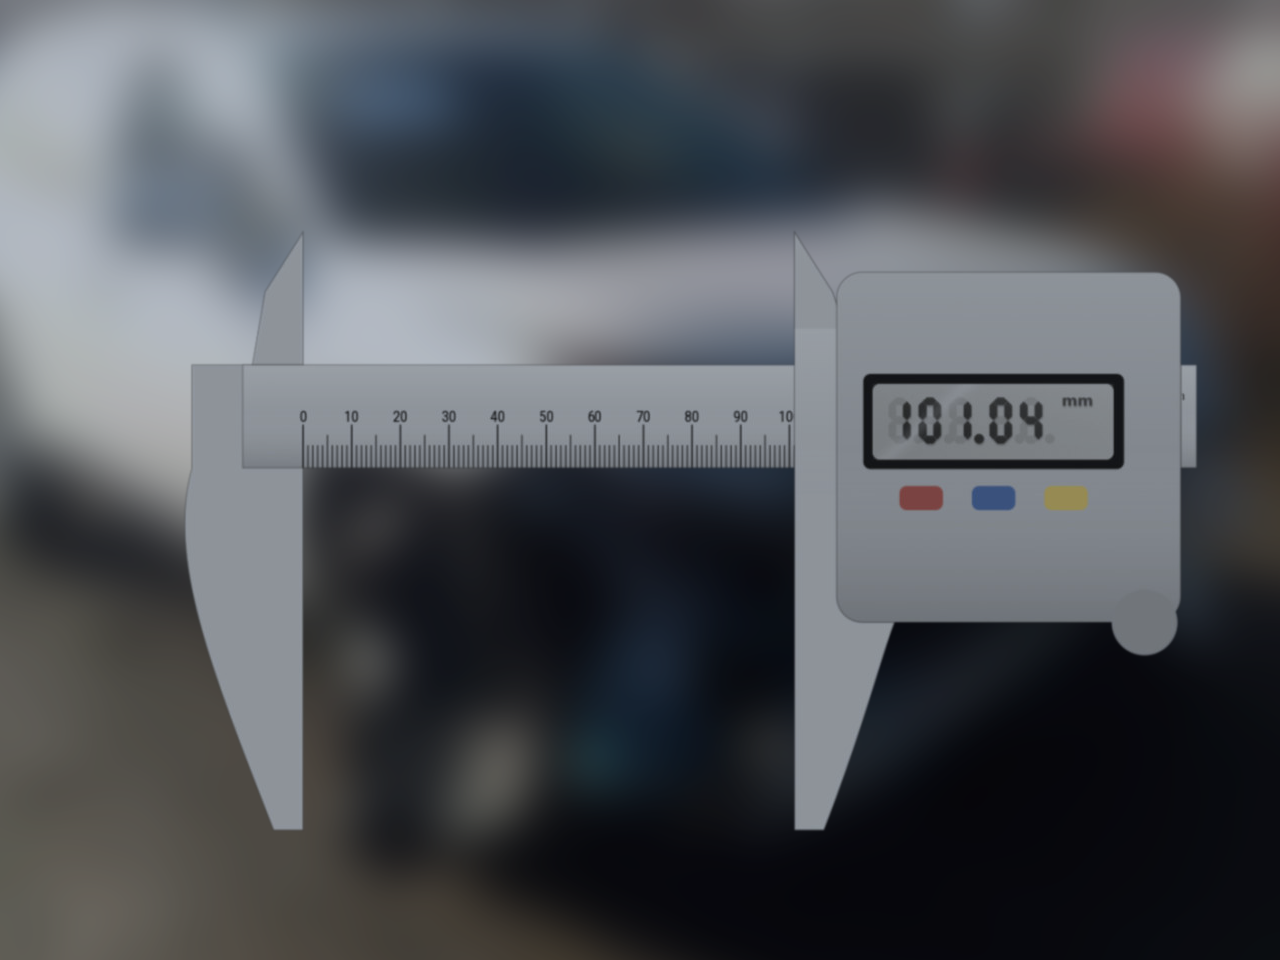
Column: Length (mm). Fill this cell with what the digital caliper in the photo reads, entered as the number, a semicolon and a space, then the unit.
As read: 101.04; mm
